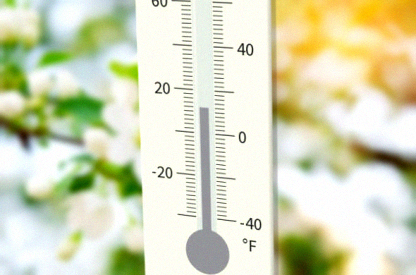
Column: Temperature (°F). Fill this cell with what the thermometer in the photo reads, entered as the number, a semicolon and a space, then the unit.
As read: 12; °F
